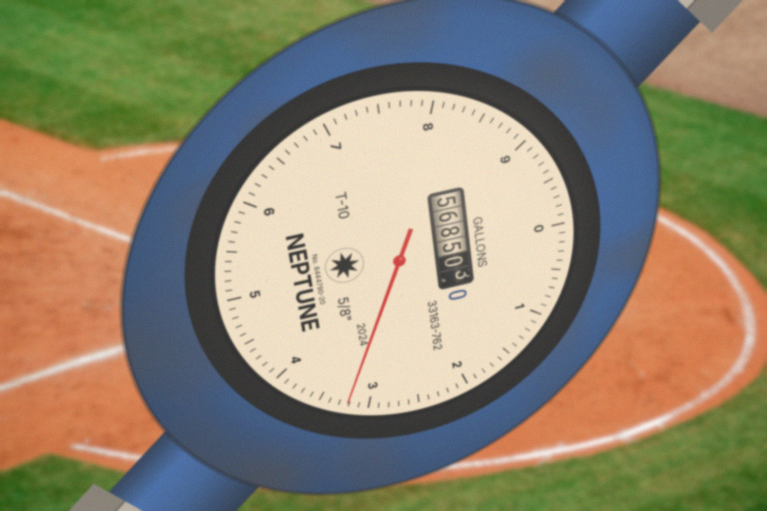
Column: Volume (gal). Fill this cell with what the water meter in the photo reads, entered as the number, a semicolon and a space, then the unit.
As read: 5685033.2; gal
